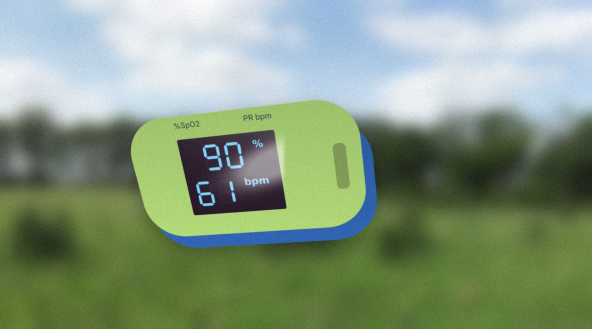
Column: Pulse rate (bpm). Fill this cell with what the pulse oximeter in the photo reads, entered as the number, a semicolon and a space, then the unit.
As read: 61; bpm
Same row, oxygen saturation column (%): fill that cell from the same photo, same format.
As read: 90; %
